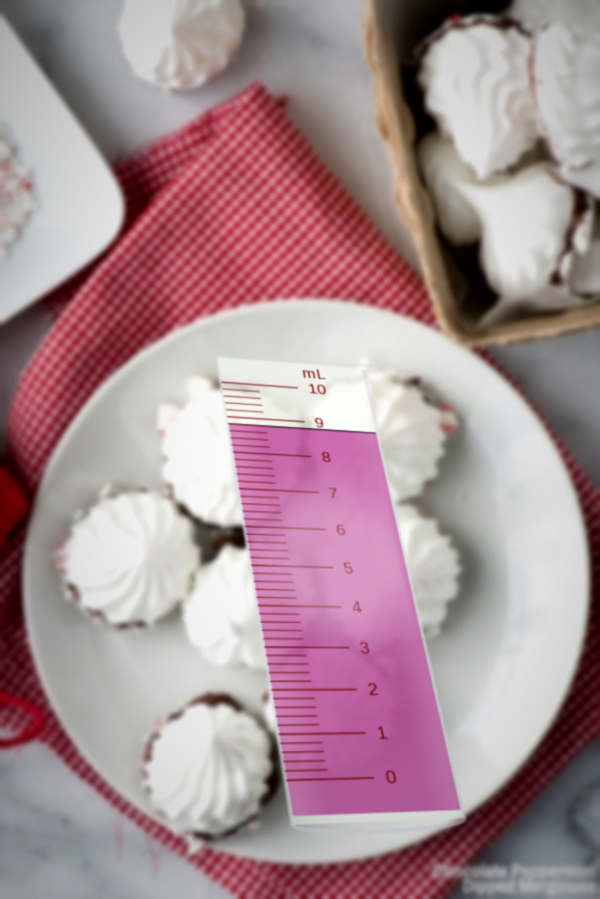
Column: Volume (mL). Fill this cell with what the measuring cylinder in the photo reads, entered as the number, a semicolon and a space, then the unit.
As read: 8.8; mL
